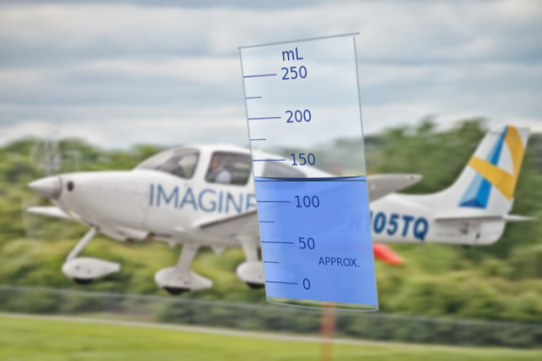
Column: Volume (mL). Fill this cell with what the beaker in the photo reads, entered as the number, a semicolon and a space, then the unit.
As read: 125; mL
